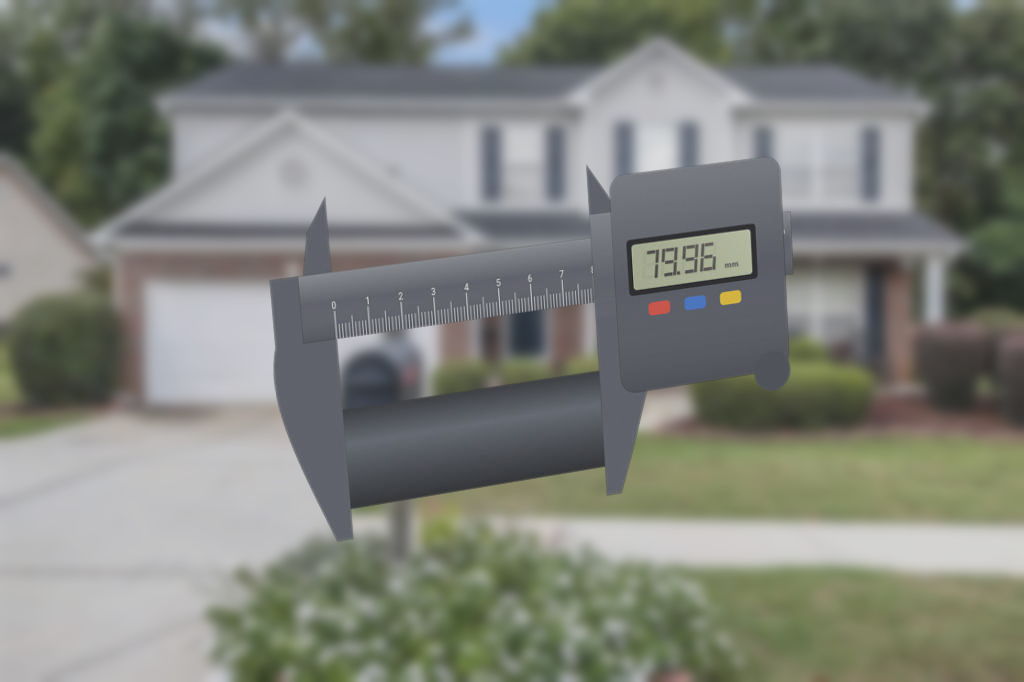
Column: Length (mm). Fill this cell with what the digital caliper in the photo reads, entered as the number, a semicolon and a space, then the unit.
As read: 79.96; mm
